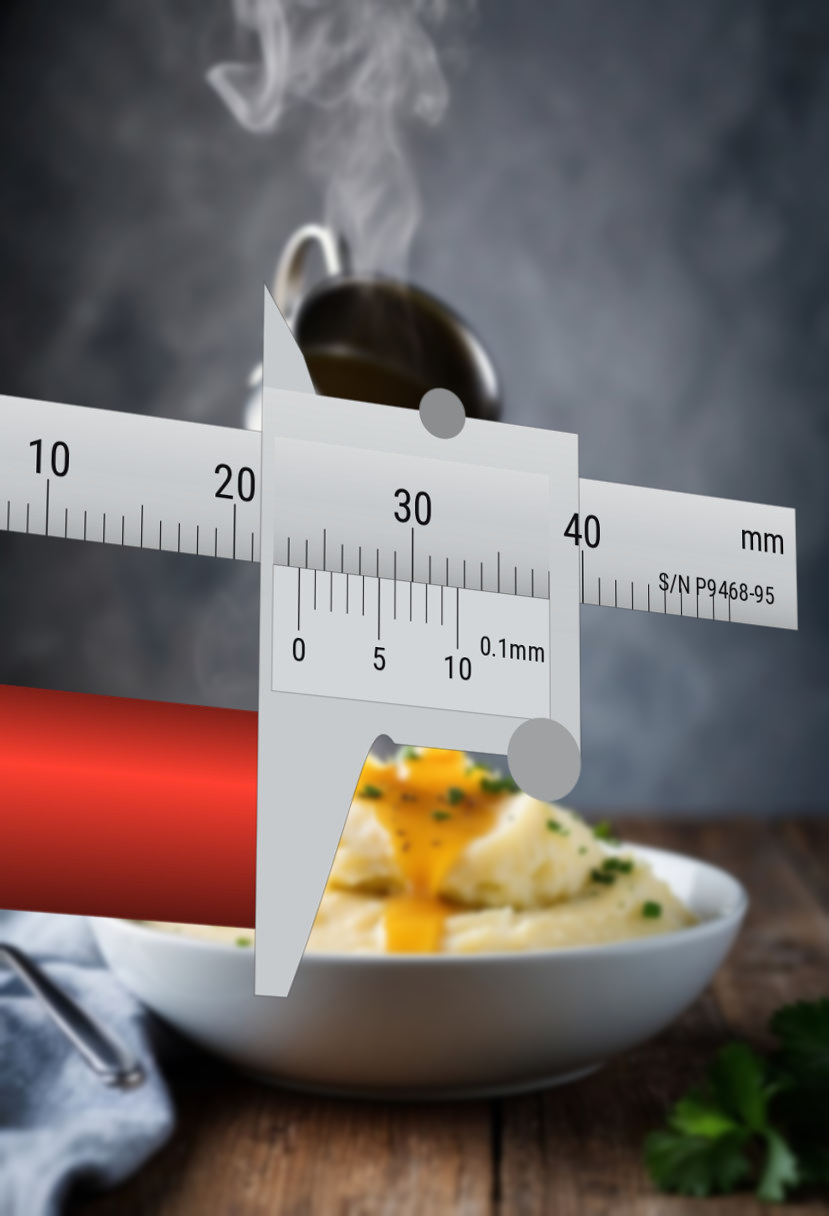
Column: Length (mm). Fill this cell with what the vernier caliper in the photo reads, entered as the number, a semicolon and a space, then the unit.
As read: 23.6; mm
